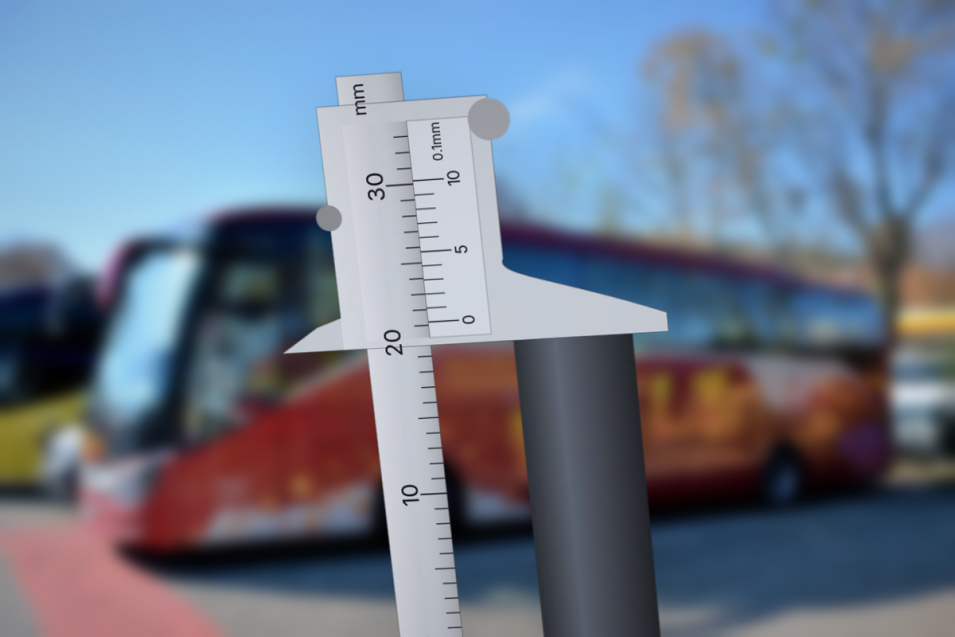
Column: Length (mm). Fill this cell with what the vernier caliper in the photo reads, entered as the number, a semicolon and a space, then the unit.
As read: 21.2; mm
